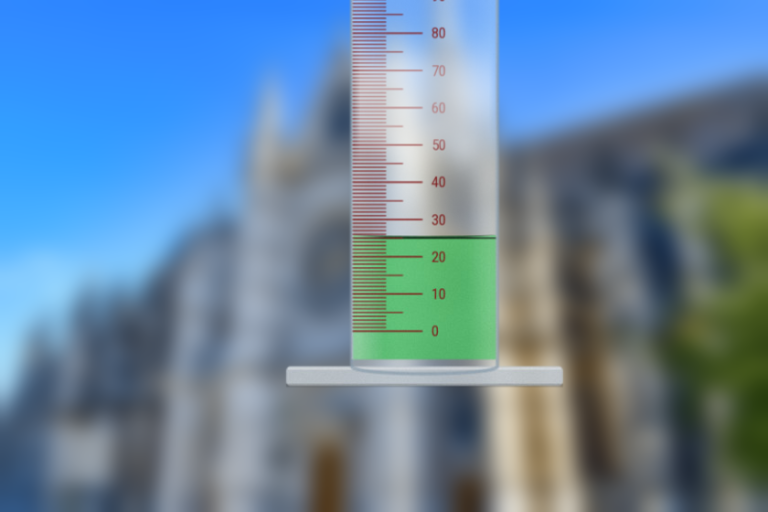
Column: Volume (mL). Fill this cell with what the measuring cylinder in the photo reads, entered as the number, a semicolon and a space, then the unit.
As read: 25; mL
